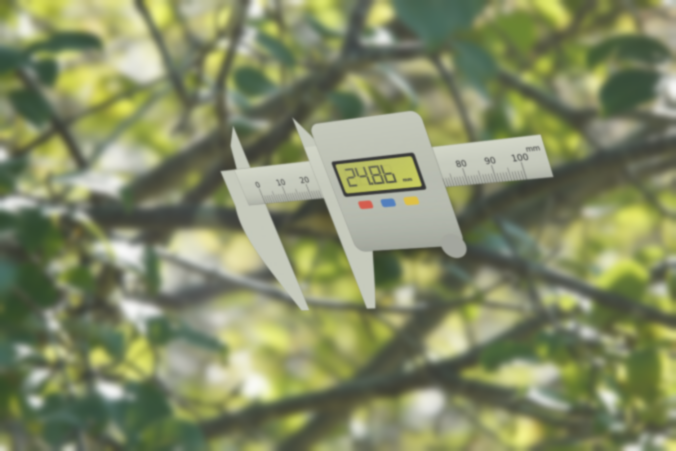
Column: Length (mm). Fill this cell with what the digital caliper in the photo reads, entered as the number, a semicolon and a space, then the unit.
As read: 24.86; mm
